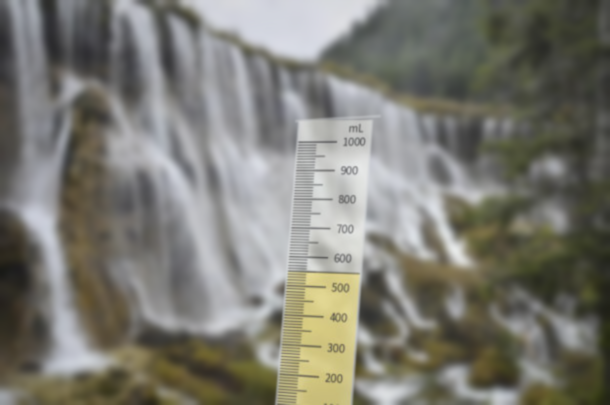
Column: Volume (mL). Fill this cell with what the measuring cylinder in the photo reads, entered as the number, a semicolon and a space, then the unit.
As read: 550; mL
